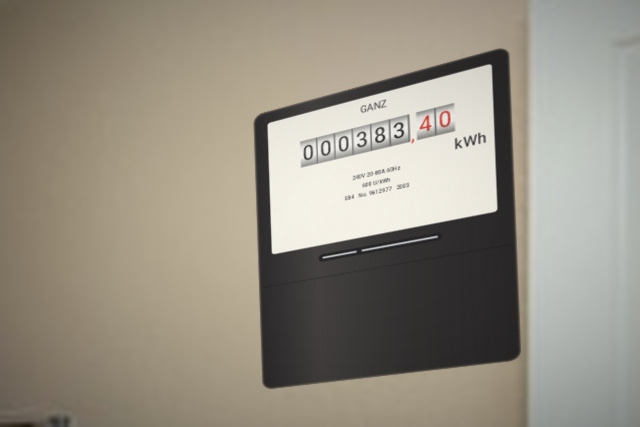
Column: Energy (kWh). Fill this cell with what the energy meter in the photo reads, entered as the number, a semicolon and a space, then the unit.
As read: 383.40; kWh
